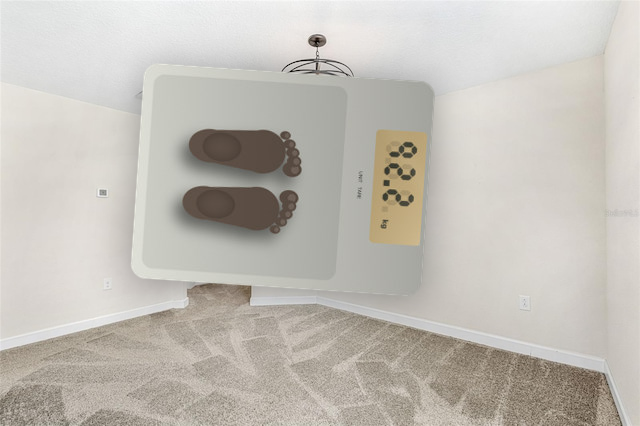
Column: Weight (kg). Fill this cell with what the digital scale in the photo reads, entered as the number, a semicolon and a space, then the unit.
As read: 92.2; kg
